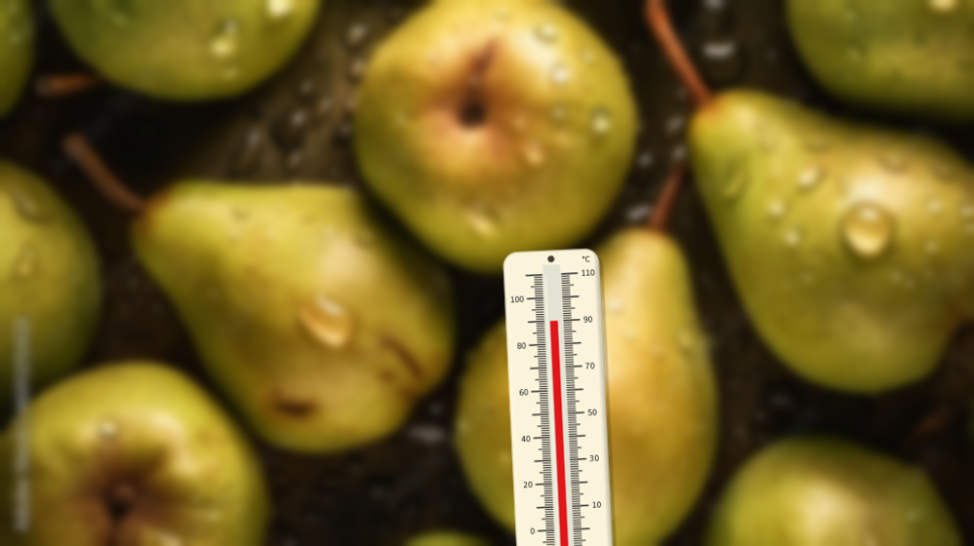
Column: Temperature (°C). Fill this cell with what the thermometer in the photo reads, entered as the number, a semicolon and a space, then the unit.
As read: 90; °C
